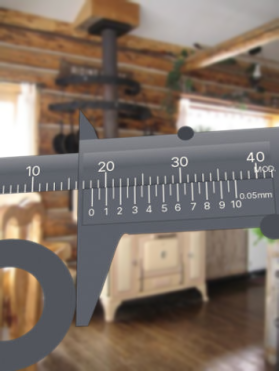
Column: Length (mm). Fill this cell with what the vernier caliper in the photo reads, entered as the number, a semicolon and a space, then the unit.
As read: 18.2; mm
